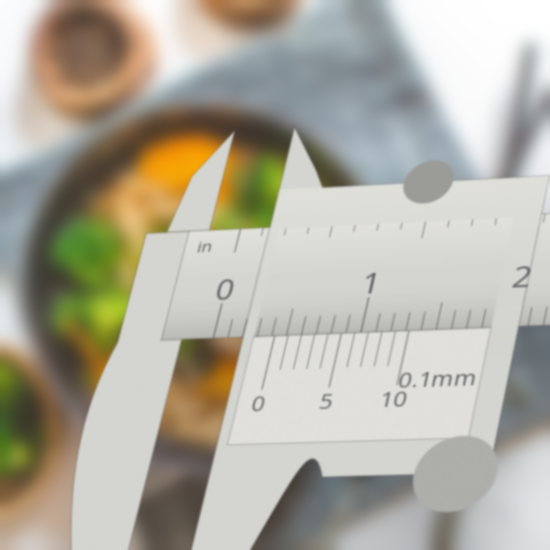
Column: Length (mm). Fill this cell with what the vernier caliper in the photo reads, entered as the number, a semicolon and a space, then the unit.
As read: 4.2; mm
